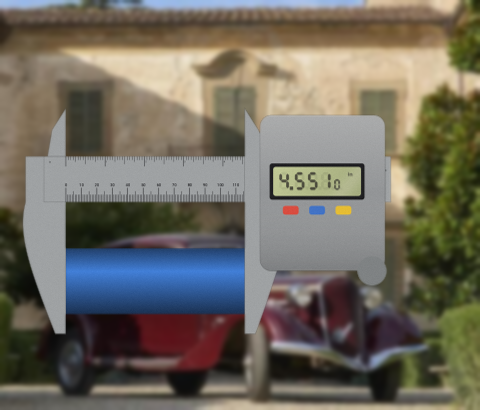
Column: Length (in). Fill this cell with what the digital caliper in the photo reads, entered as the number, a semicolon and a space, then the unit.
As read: 4.5510; in
